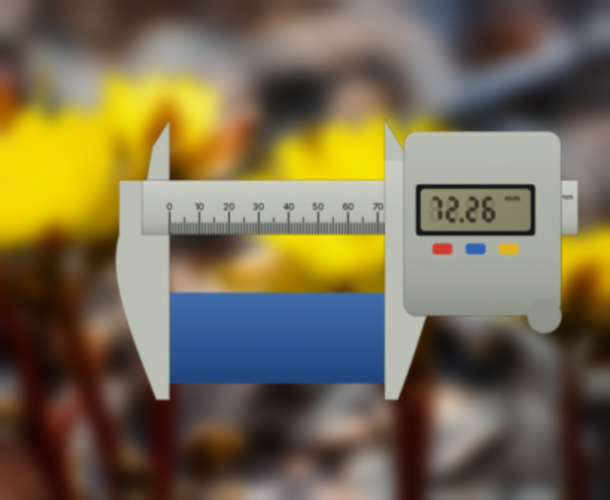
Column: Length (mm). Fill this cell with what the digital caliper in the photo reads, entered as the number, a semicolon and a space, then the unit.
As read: 72.26; mm
